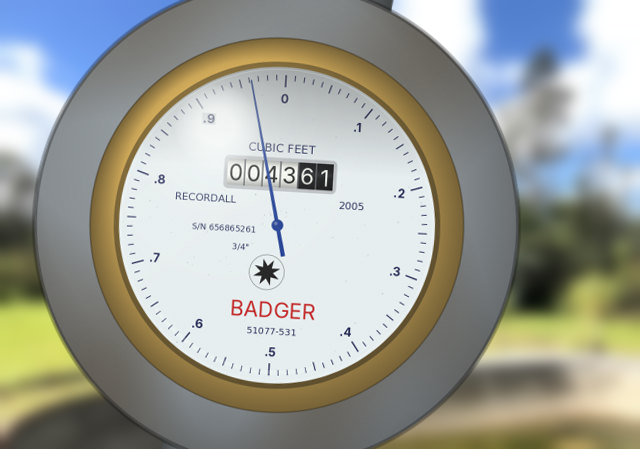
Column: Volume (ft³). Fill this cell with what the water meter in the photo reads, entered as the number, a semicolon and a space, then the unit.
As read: 4360.96; ft³
